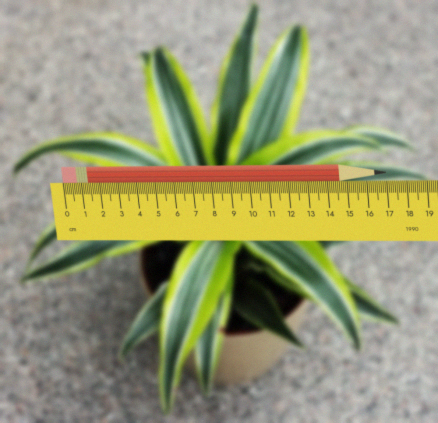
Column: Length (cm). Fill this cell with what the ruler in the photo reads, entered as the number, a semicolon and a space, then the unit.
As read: 17; cm
